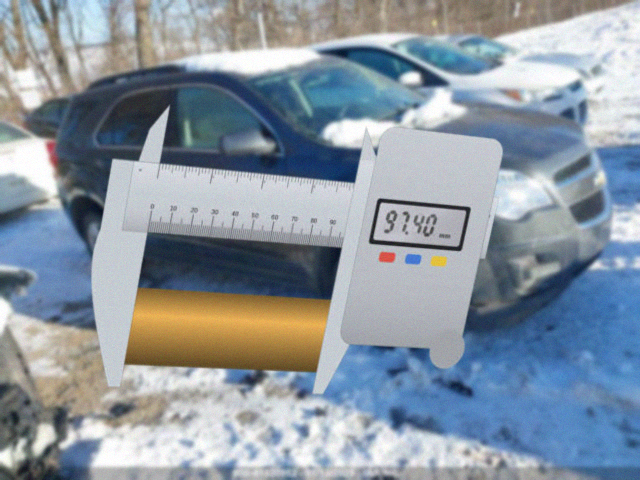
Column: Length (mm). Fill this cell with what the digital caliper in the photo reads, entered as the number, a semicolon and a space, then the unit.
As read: 97.40; mm
